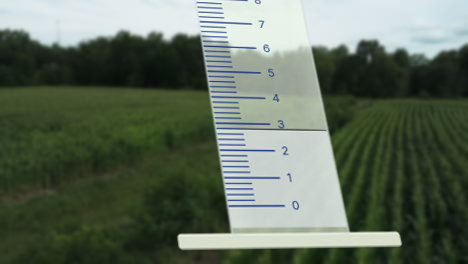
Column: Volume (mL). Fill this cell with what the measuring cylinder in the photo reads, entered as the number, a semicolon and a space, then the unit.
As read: 2.8; mL
